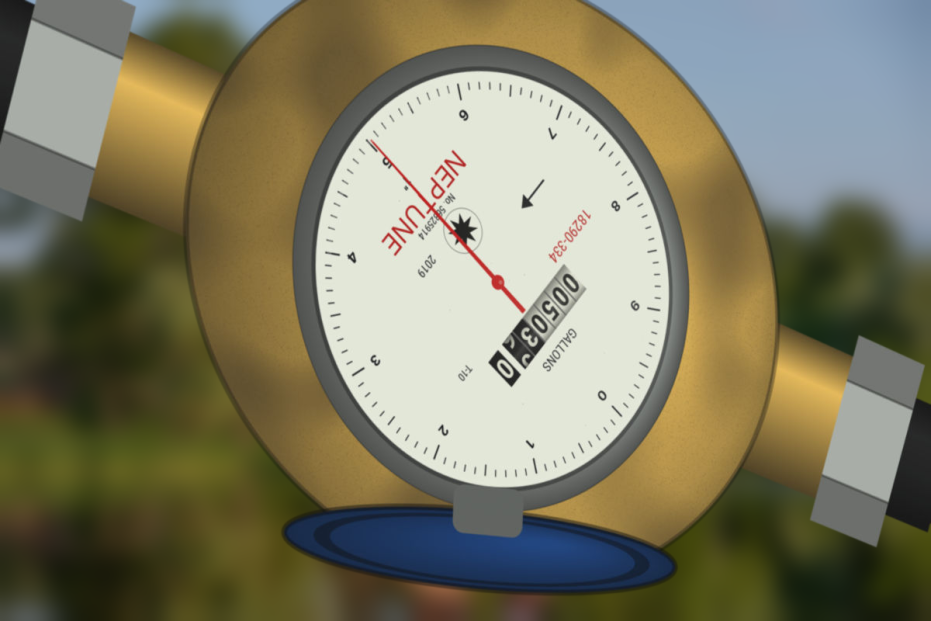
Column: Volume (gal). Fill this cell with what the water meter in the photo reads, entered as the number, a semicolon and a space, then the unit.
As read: 50355.0; gal
